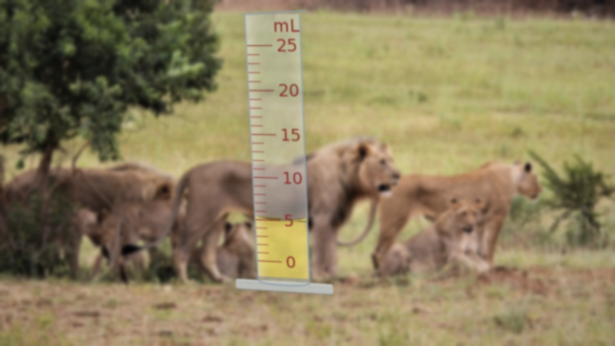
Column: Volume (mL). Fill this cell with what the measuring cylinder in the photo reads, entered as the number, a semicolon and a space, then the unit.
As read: 5; mL
